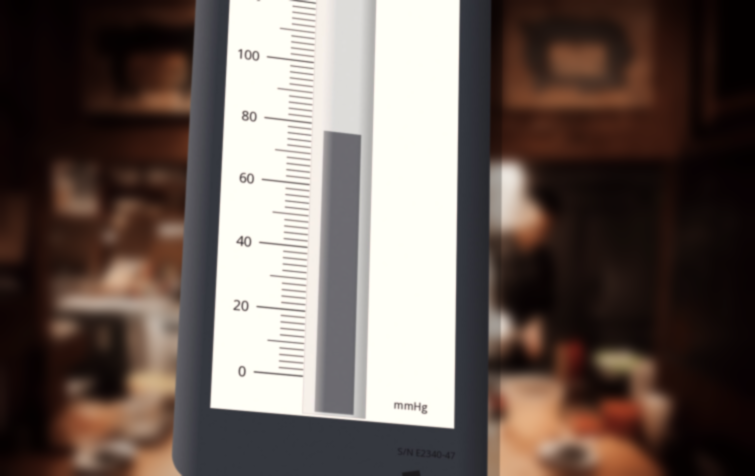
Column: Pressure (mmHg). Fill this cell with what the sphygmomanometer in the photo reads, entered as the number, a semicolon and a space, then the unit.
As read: 78; mmHg
